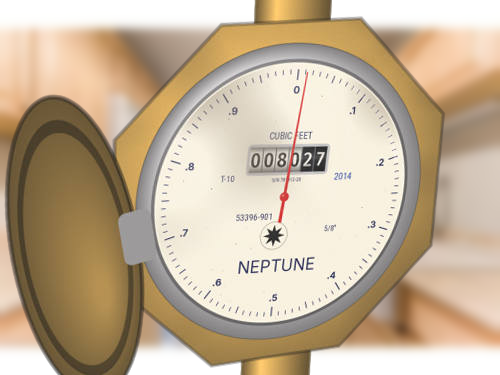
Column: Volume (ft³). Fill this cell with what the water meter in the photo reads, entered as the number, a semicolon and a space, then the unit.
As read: 8027.01; ft³
